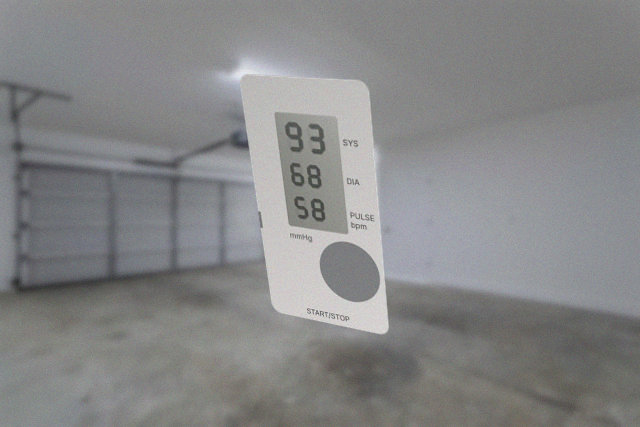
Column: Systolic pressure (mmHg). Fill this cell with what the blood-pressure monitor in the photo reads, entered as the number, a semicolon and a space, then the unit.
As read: 93; mmHg
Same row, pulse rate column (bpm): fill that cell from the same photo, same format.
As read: 58; bpm
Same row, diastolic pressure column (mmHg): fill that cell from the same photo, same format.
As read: 68; mmHg
